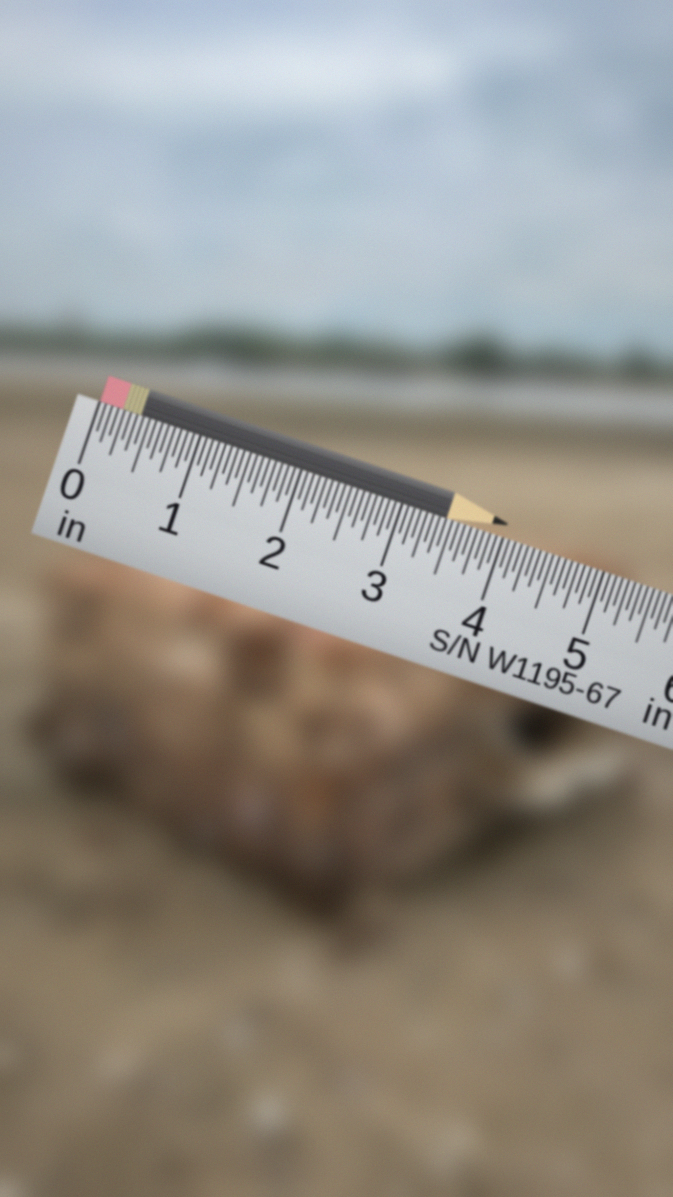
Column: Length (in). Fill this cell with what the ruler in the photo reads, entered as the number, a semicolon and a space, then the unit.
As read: 4; in
